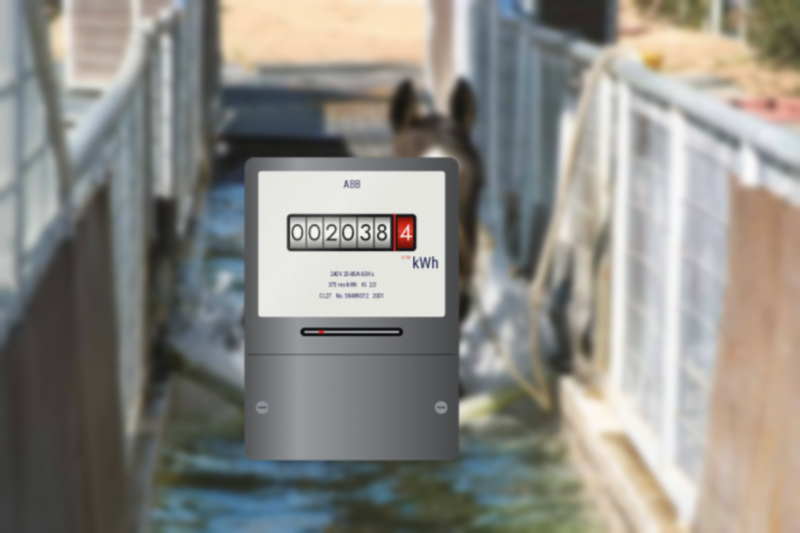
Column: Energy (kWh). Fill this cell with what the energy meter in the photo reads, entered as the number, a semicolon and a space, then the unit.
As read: 2038.4; kWh
